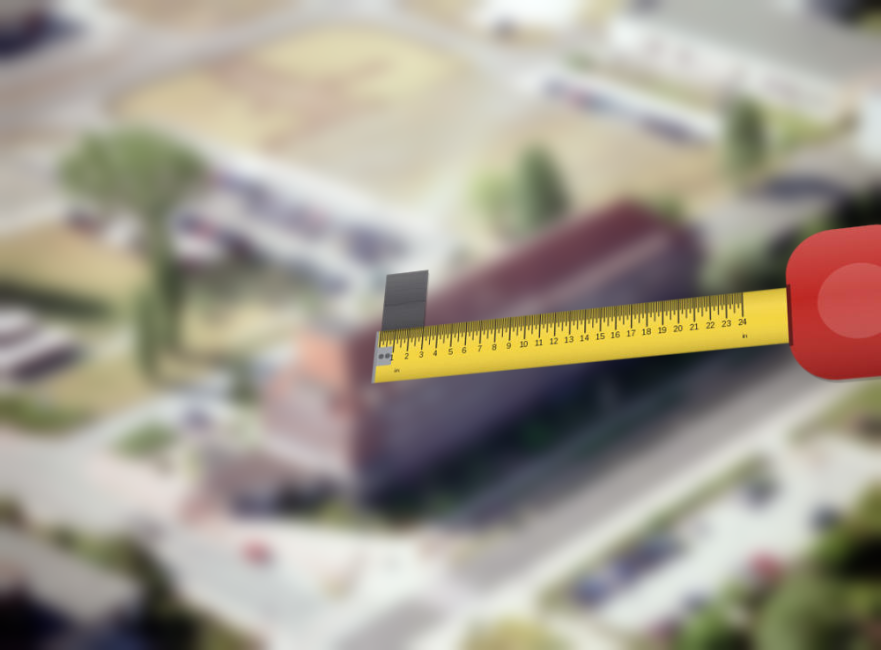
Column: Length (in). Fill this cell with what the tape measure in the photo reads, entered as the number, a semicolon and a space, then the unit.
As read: 3; in
